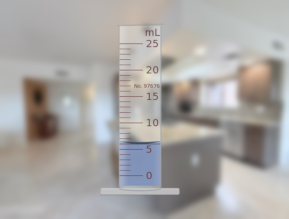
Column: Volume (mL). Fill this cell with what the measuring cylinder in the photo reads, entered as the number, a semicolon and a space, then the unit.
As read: 6; mL
